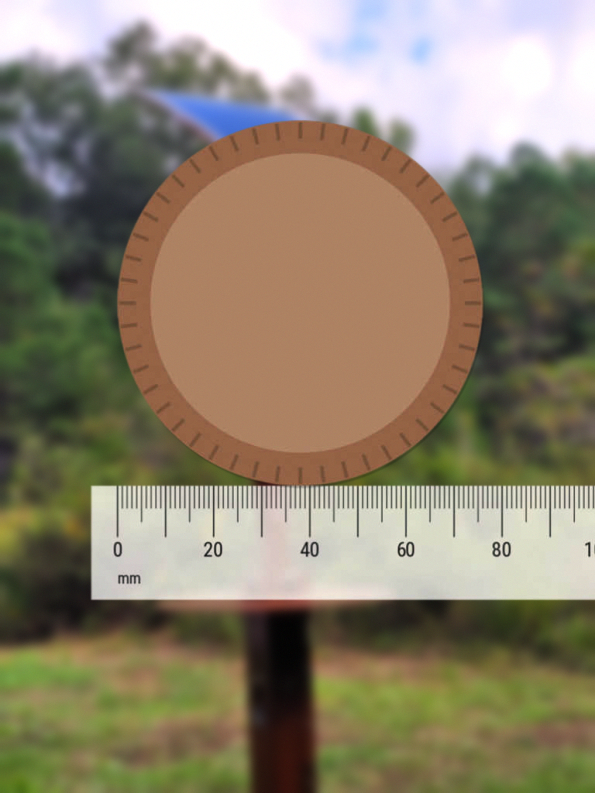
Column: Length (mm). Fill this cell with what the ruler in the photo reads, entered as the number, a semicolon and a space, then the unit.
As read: 76; mm
